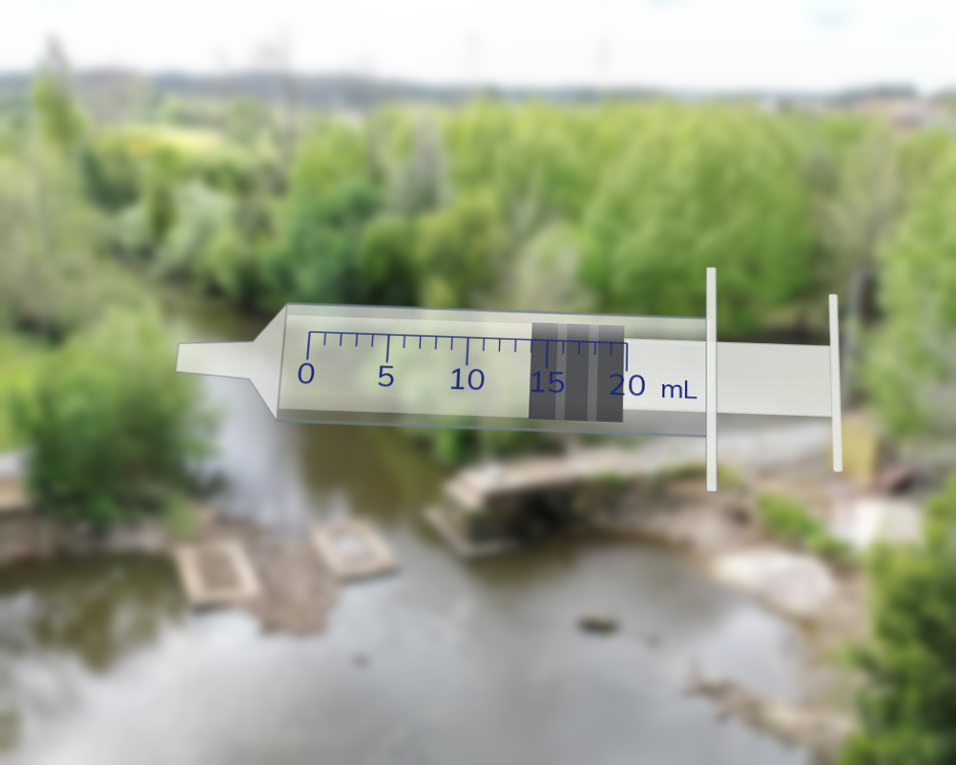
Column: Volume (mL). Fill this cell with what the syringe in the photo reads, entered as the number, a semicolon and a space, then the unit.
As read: 14; mL
